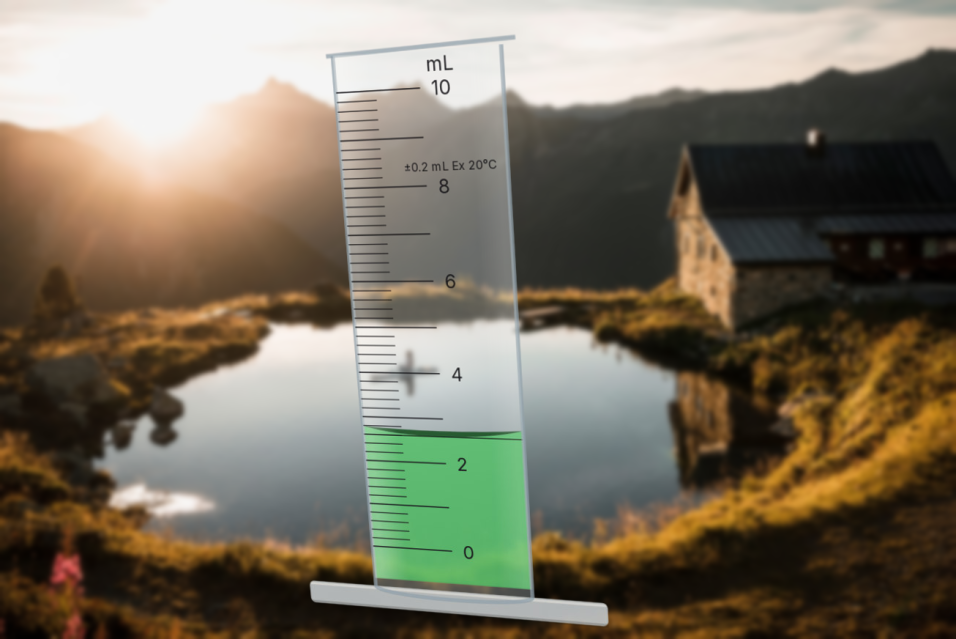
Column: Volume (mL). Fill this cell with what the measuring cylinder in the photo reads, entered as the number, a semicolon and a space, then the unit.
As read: 2.6; mL
